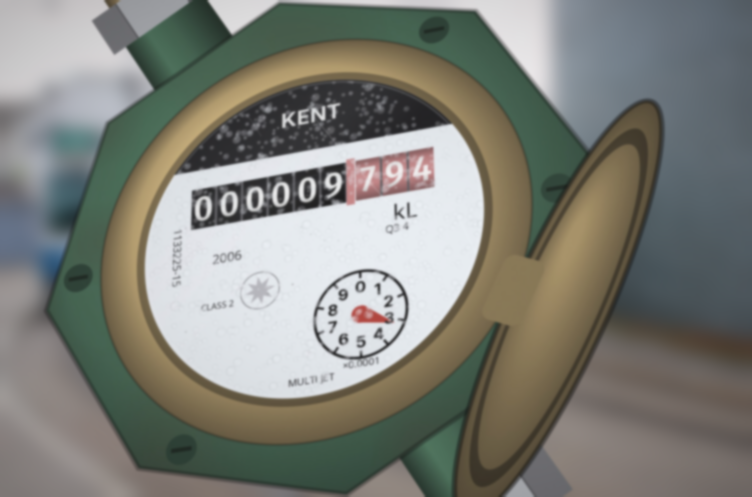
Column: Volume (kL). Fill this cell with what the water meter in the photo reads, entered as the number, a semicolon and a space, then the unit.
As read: 9.7943; kL
